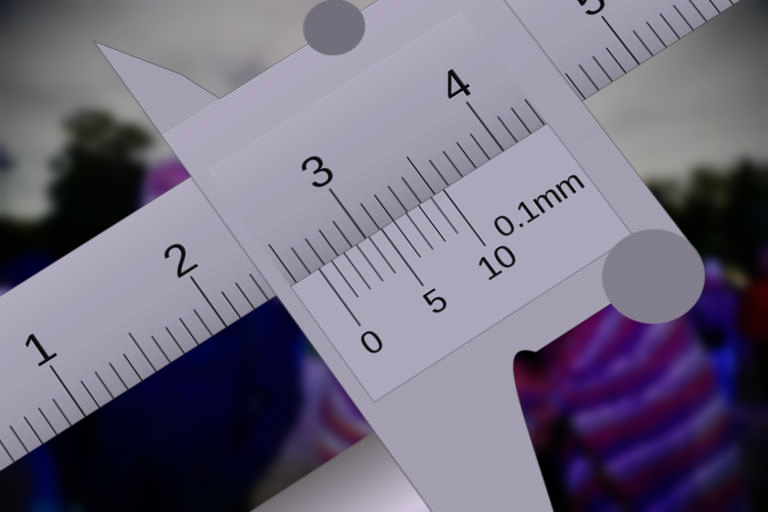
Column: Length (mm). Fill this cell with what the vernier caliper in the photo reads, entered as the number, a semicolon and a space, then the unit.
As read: 26.6; mm
